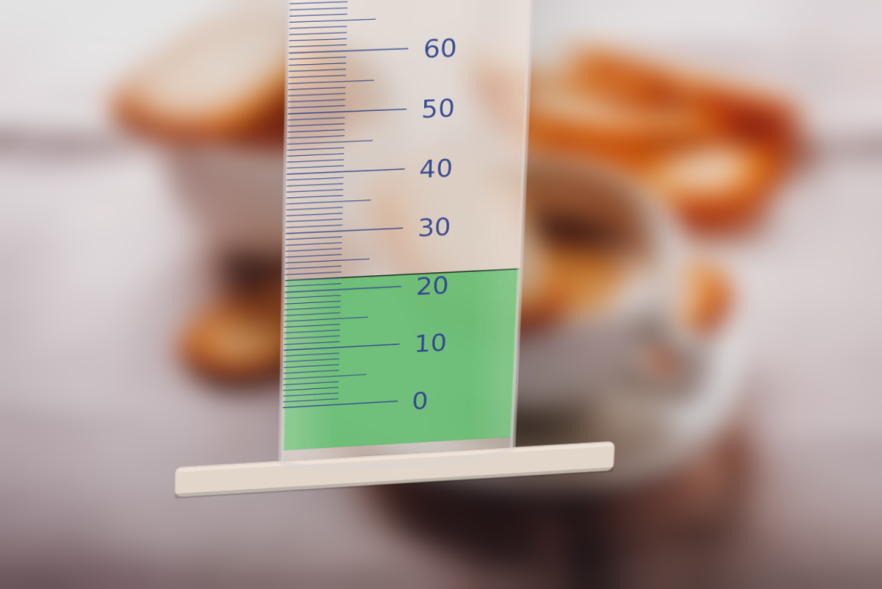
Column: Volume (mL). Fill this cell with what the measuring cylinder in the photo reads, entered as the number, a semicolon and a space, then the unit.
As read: 22; mL
